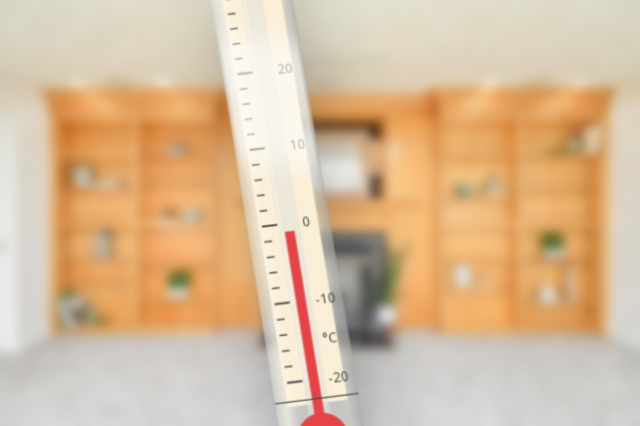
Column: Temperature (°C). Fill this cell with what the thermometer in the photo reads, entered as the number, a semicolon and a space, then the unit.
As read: -1; °C
